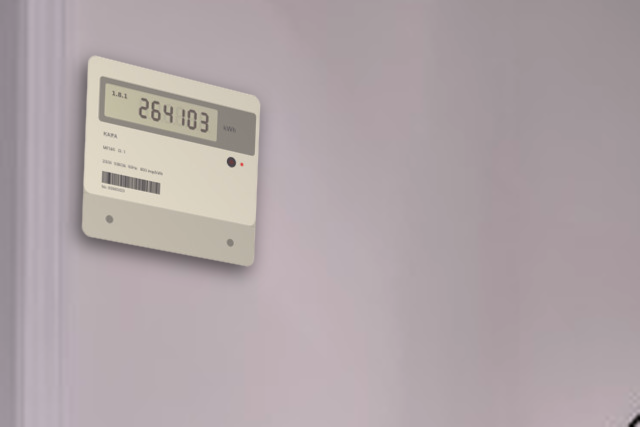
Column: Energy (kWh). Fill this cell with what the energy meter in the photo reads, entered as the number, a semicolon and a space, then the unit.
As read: 264103; kWh
